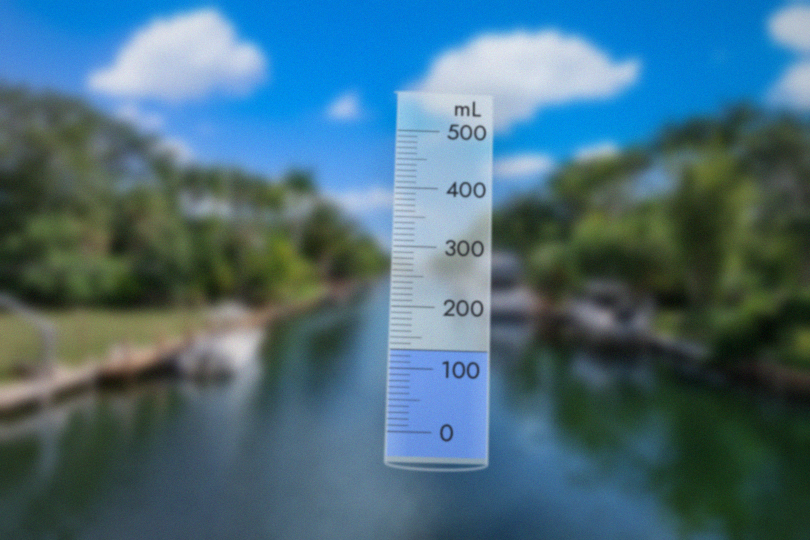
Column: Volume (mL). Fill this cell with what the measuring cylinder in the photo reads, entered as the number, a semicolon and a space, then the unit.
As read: 130; mL
